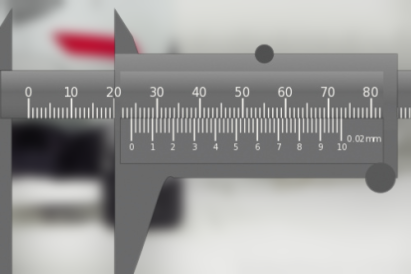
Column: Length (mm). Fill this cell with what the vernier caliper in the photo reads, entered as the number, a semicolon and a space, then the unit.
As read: 24.0; mm
